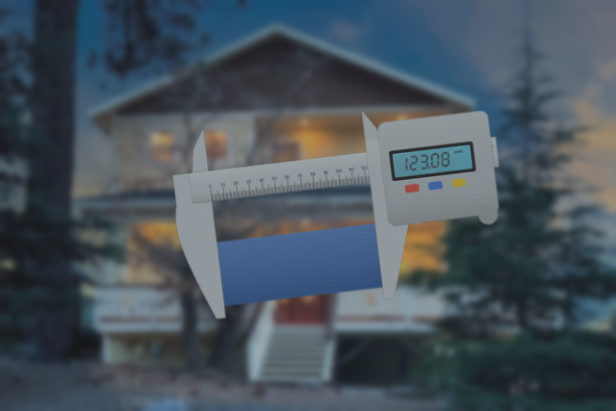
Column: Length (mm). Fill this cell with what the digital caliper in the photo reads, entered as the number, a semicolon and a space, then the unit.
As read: 123.08; mm
